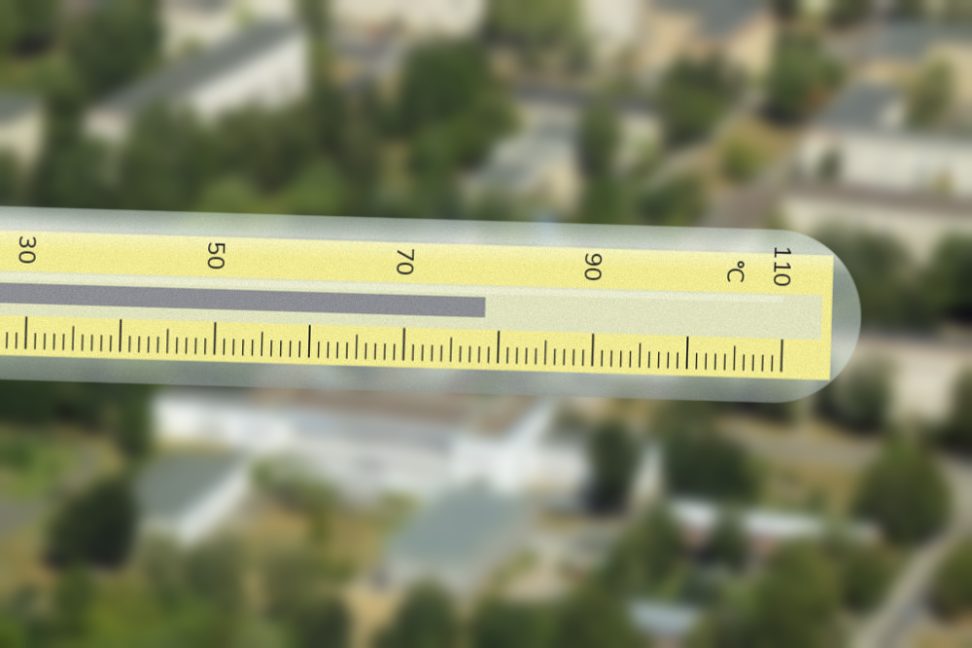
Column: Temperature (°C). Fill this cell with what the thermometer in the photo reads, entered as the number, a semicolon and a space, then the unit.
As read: 78.5; °C
